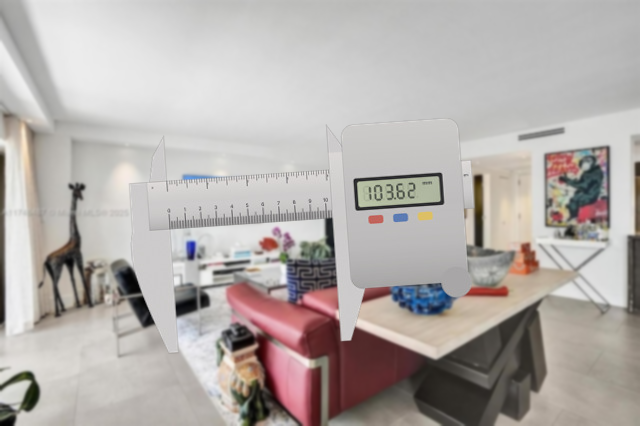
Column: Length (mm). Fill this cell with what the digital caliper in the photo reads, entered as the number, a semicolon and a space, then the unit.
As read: 103.62; mm
